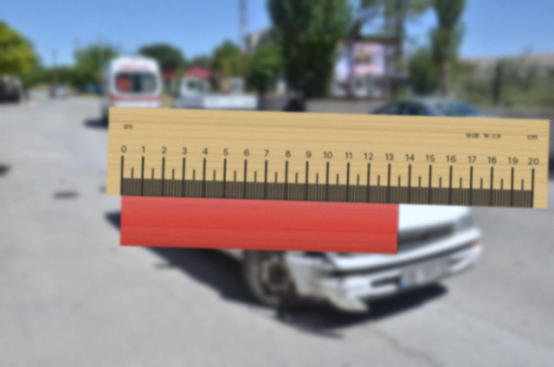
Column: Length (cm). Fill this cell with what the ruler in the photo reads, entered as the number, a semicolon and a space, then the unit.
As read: 13.5; cm
